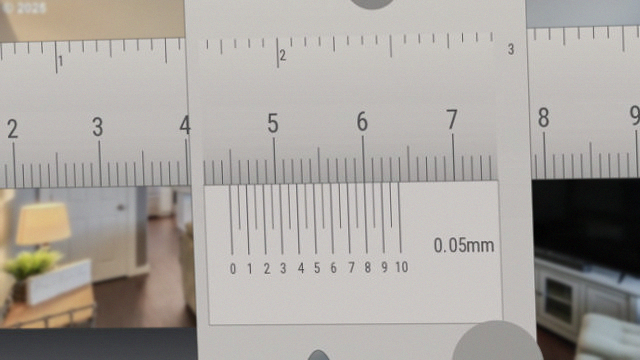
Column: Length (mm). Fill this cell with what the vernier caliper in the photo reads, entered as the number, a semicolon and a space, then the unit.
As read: 44.8; mm
